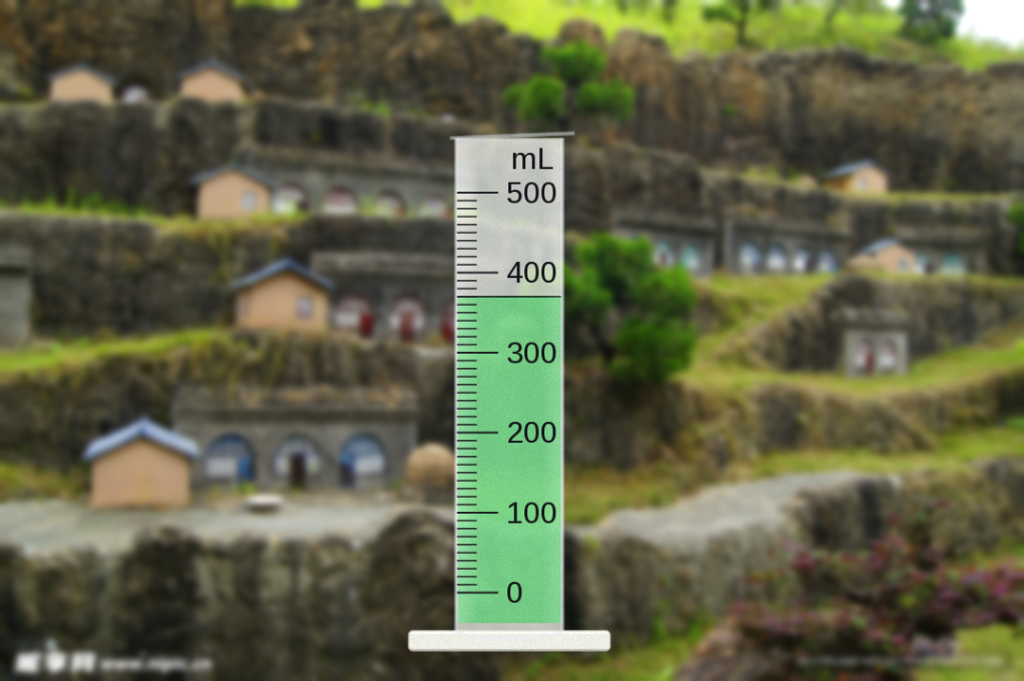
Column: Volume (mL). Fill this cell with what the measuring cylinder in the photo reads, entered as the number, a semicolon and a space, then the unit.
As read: 370; mL
